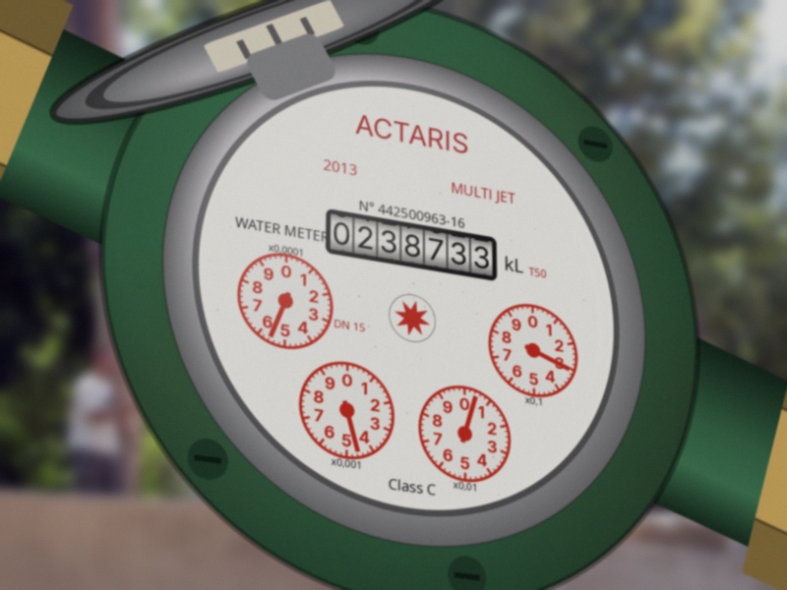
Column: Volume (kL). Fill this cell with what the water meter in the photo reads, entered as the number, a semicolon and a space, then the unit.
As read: 238733.3045; kL
